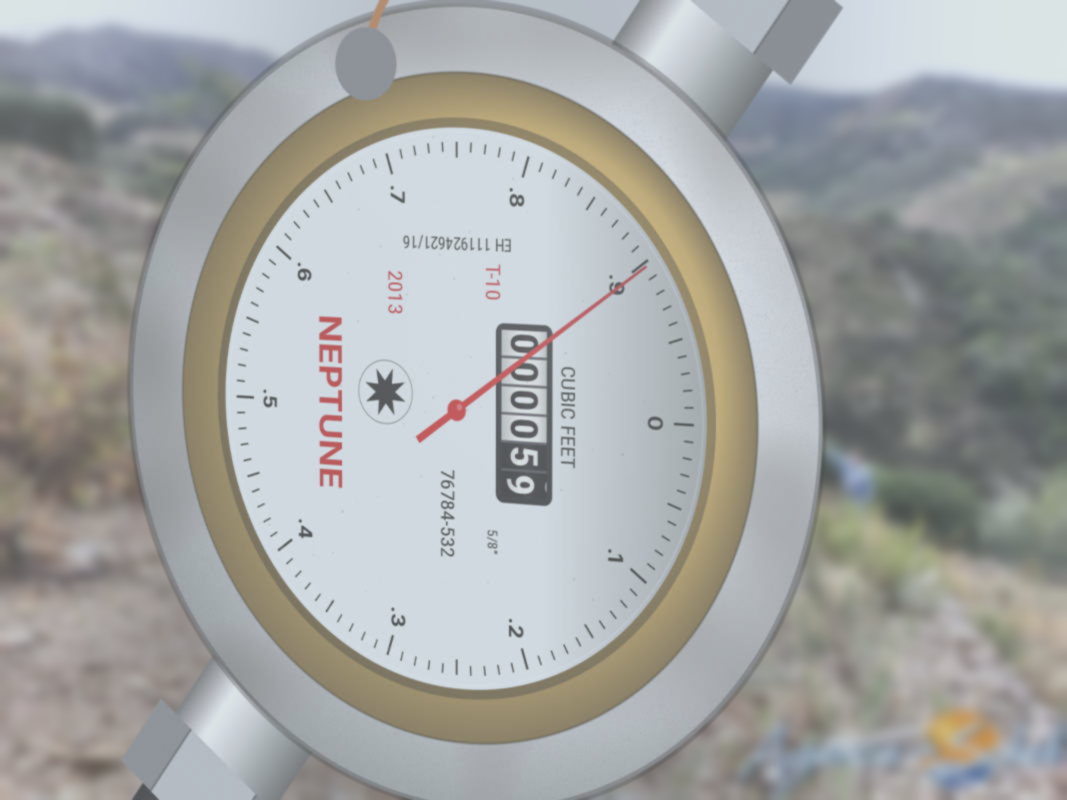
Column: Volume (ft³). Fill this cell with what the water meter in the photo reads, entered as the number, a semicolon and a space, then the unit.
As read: 58.90; ft³
